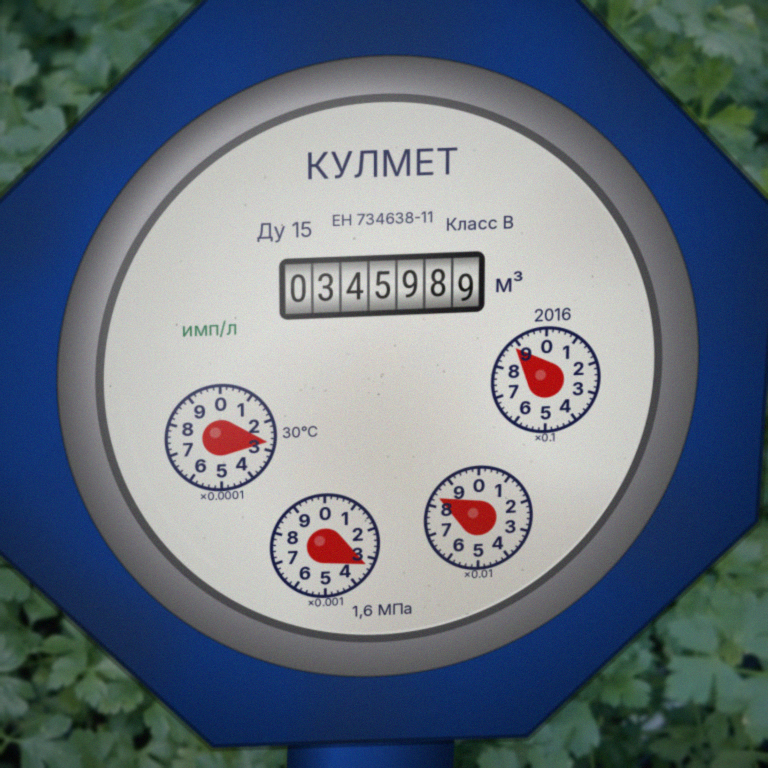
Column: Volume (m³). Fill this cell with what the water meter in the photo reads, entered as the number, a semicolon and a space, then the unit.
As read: 345988.8832; m³
